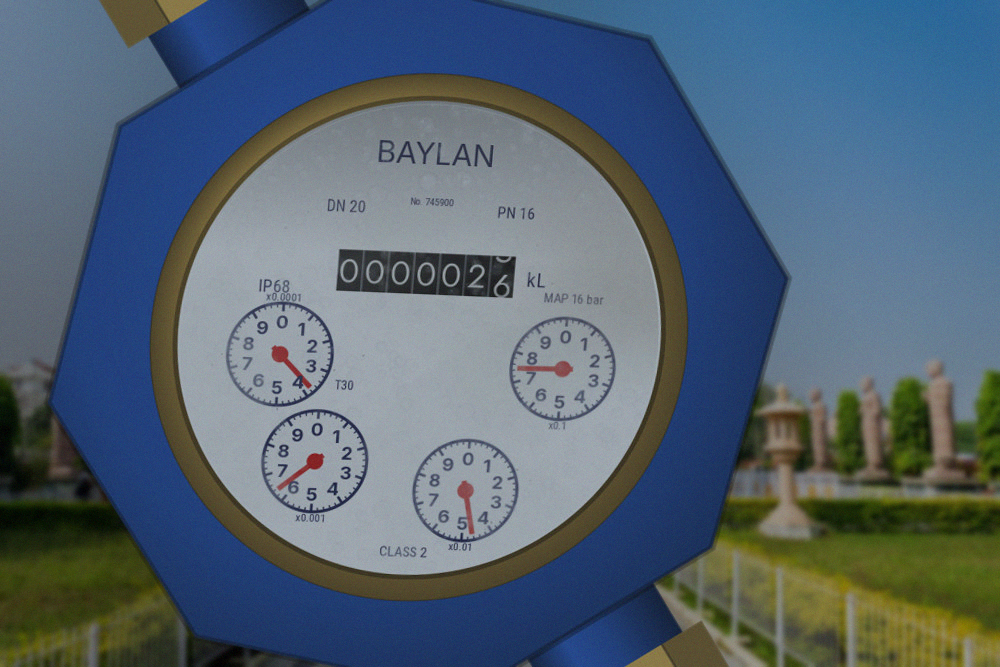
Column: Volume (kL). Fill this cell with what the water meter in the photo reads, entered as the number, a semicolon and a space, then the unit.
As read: 25.7463; kL
